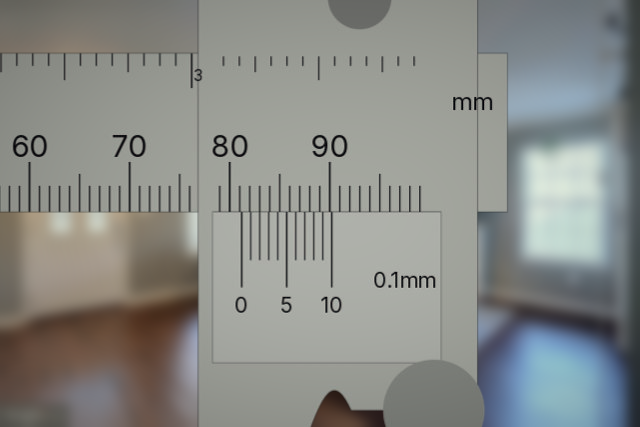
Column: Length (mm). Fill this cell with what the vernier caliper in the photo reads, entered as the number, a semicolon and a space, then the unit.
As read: 81.2; mm
